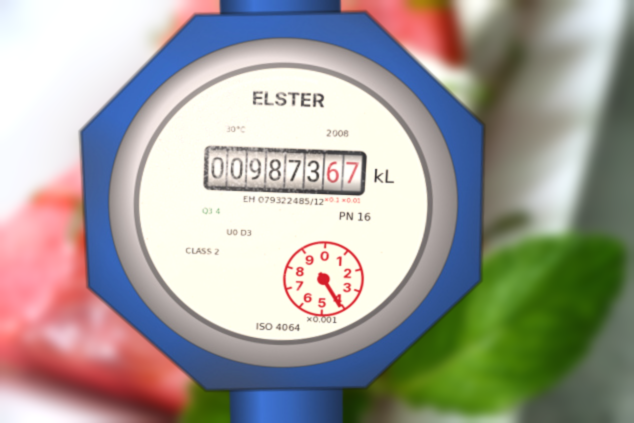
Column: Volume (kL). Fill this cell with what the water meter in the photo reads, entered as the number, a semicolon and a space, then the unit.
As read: 9873.674; kL
